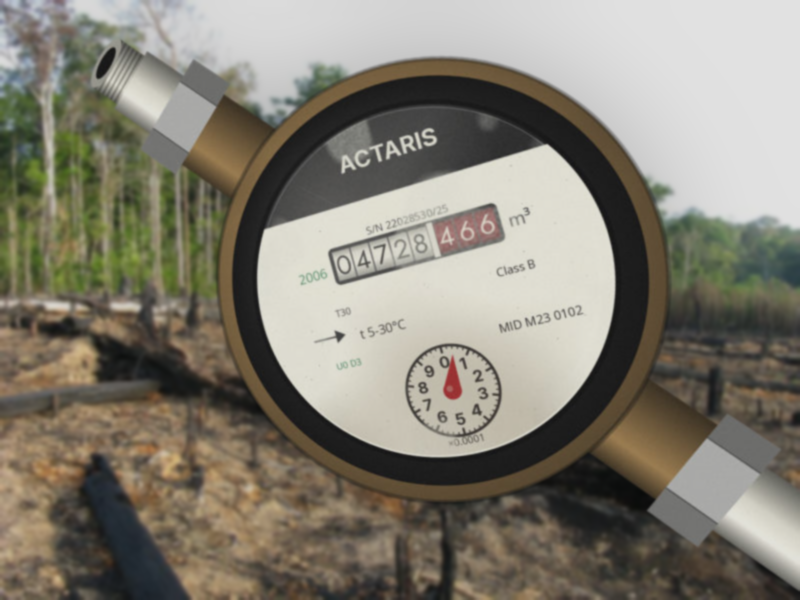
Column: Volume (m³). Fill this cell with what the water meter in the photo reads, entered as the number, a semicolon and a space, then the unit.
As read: 4728.4660; m³
